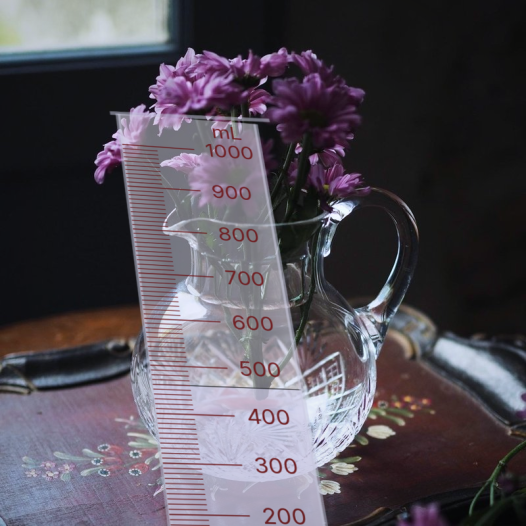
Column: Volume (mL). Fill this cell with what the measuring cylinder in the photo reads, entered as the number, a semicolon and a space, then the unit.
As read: 460; mL
